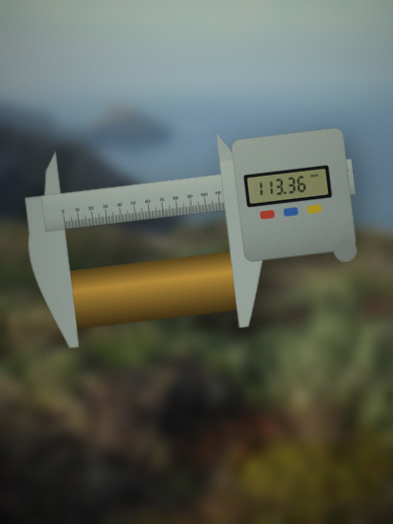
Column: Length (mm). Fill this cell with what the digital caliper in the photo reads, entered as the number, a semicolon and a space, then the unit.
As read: 113.36; mm
